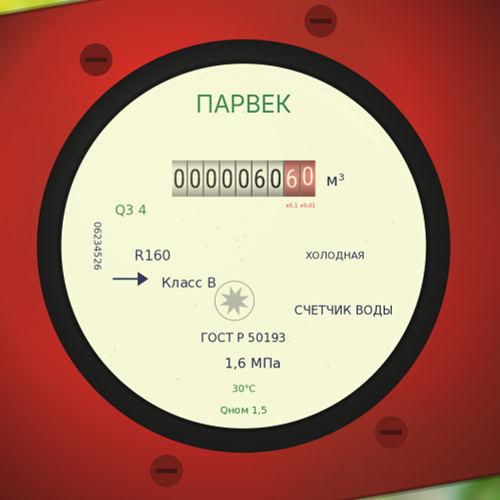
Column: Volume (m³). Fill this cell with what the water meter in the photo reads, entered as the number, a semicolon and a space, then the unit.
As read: 60.60; m³
